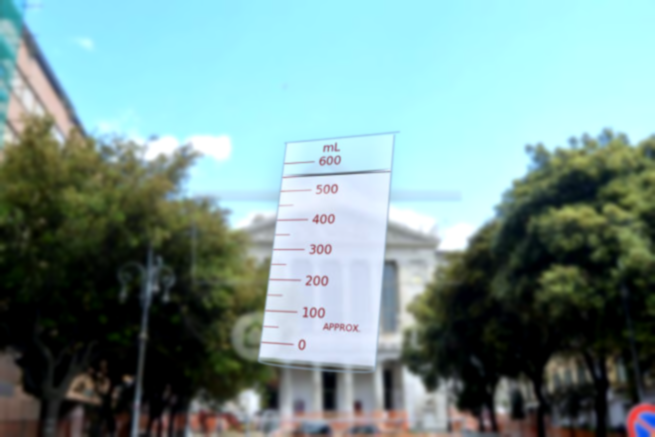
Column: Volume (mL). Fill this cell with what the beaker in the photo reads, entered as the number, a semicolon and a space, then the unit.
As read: 550; mL
